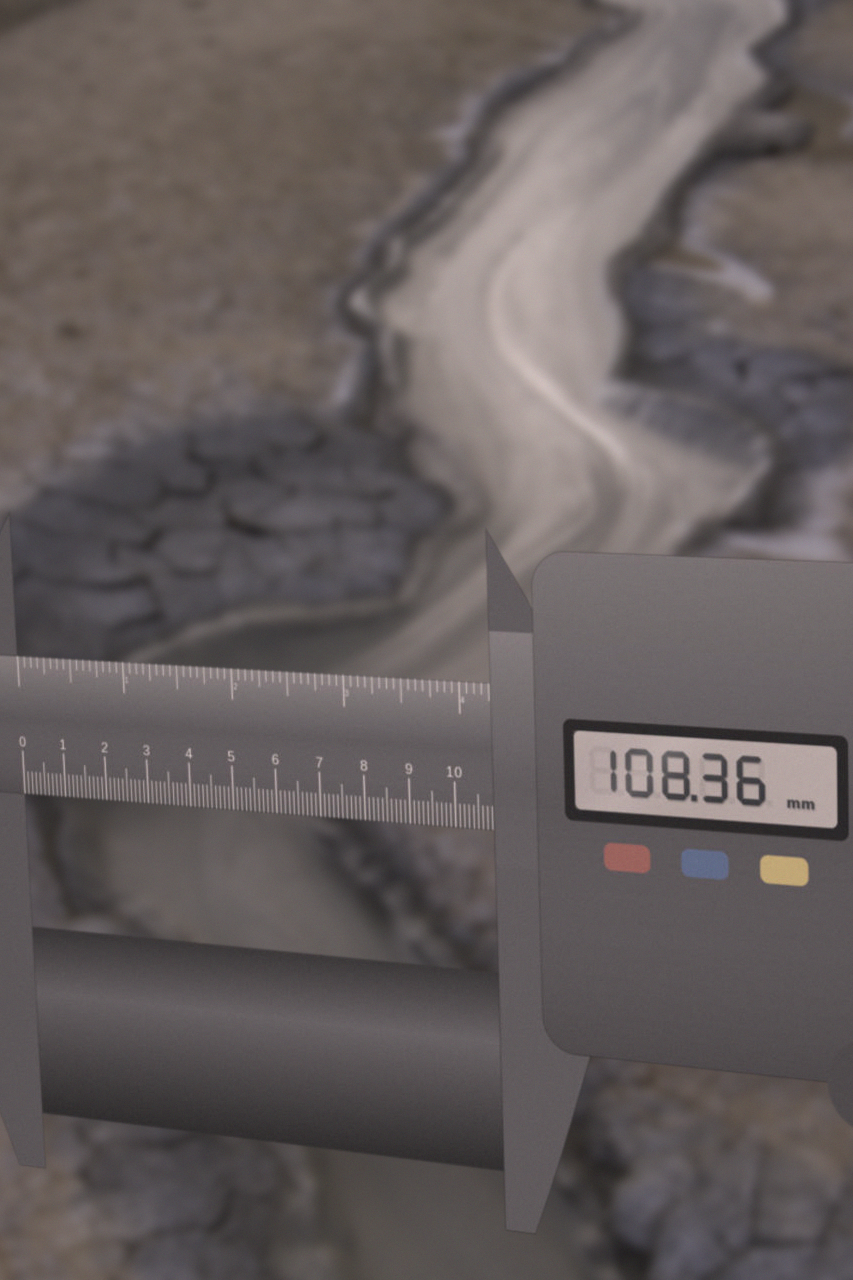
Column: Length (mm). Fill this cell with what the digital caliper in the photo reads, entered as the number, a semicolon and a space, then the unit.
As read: 108.36; mm
